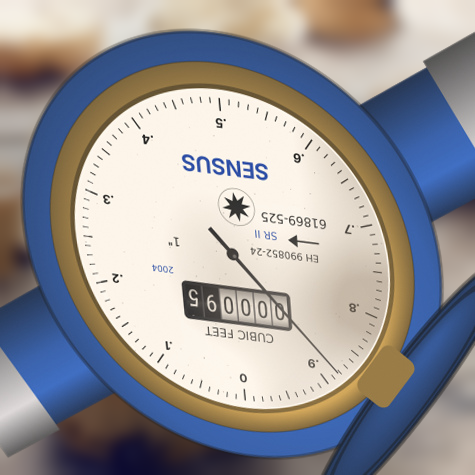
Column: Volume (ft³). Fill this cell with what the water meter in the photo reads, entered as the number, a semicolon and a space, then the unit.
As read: 94.88; ft³
